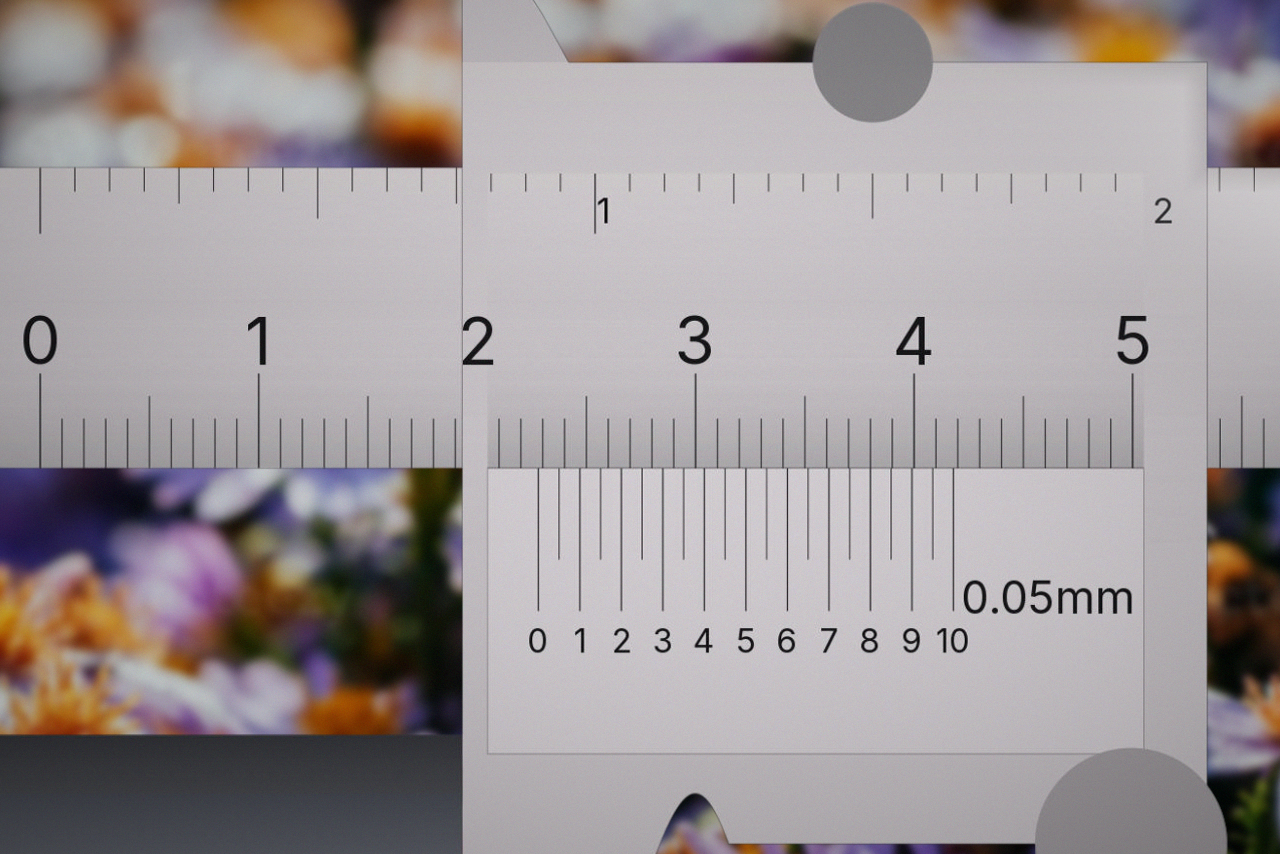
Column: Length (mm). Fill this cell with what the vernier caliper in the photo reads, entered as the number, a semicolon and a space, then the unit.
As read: 22.8; mm
